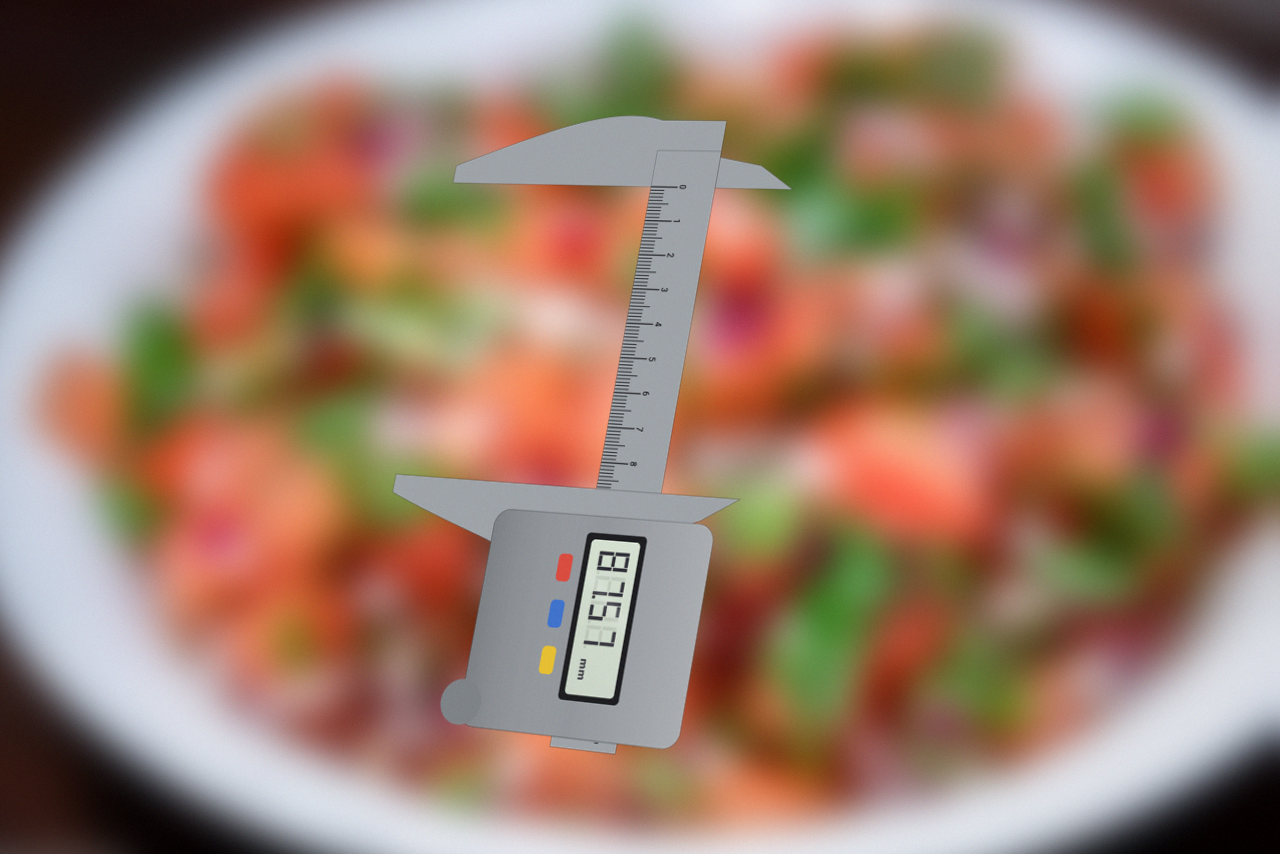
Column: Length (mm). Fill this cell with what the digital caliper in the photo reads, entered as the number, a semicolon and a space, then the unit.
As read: 87.57; mm
